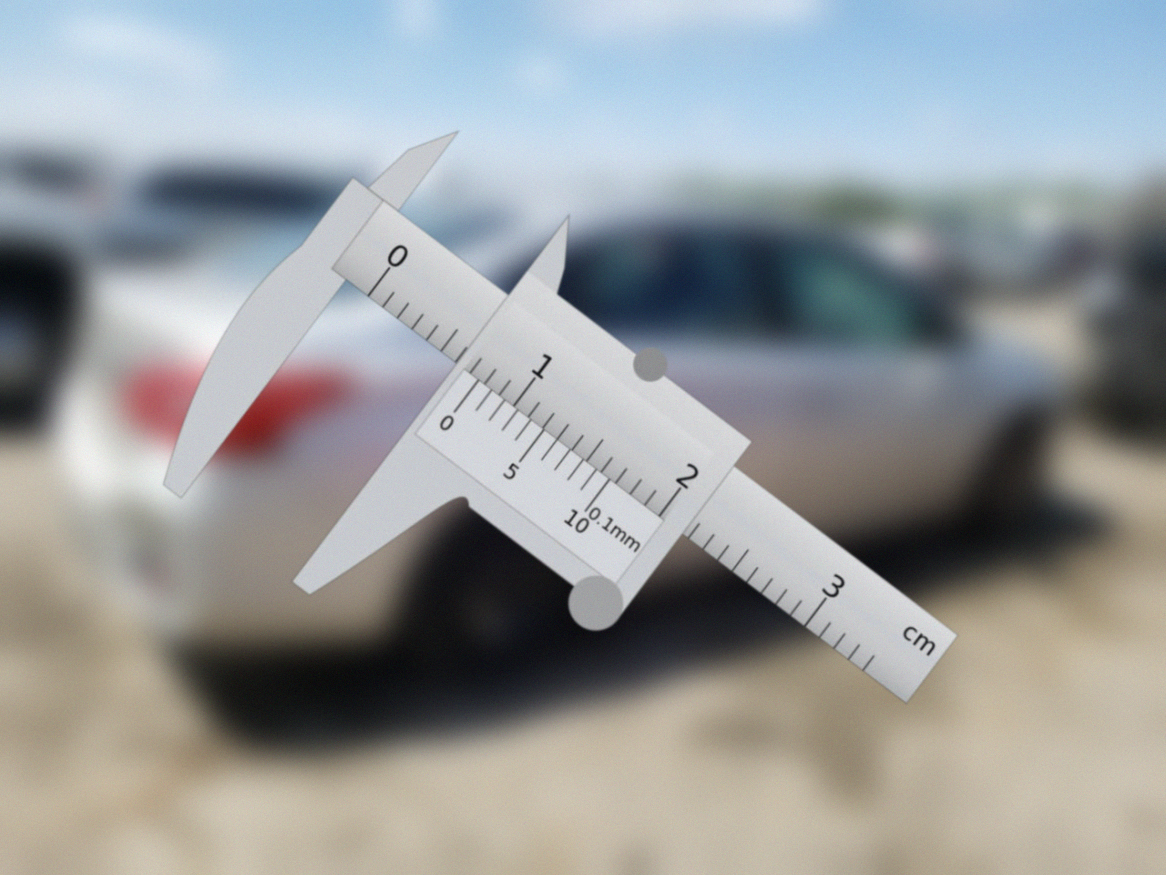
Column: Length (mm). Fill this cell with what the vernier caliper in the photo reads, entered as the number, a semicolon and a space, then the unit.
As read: 7.6; mm
